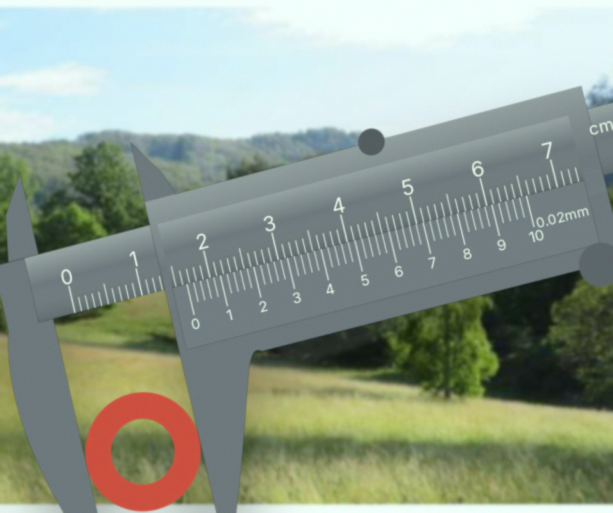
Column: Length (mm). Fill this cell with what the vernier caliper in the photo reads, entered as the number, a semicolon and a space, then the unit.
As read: 16.6; mm
